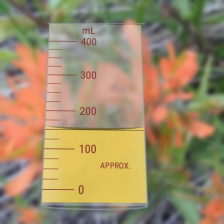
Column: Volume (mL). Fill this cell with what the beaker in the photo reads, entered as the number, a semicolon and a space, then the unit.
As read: 150; mL
